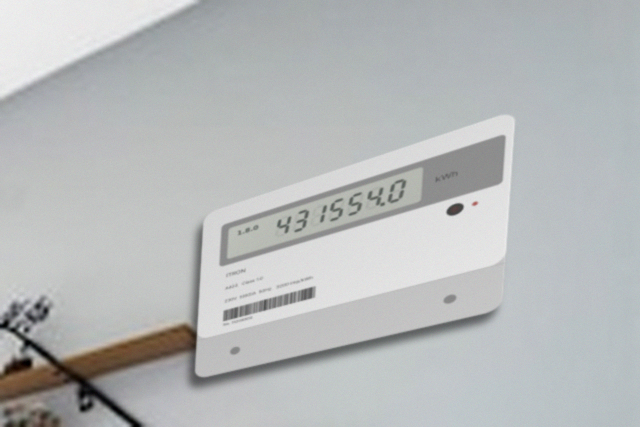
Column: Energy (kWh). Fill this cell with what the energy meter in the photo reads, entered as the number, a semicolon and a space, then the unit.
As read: 431554.0; kWh
